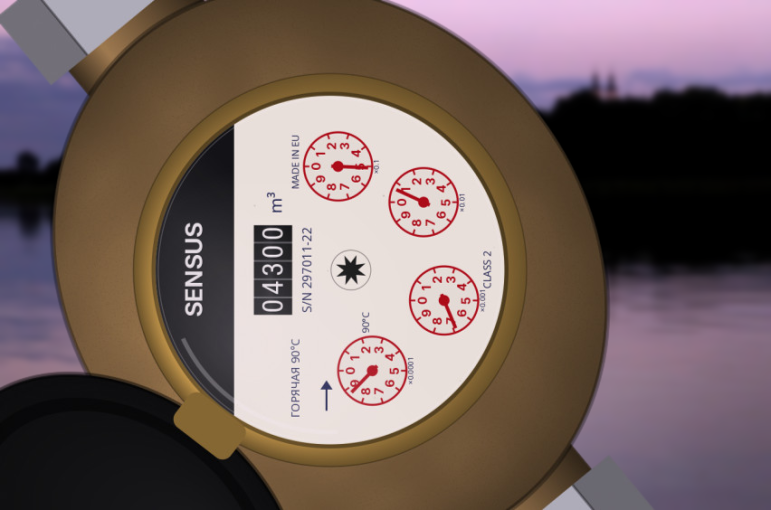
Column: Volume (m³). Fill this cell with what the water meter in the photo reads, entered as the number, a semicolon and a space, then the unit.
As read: 4300.5068; m³
